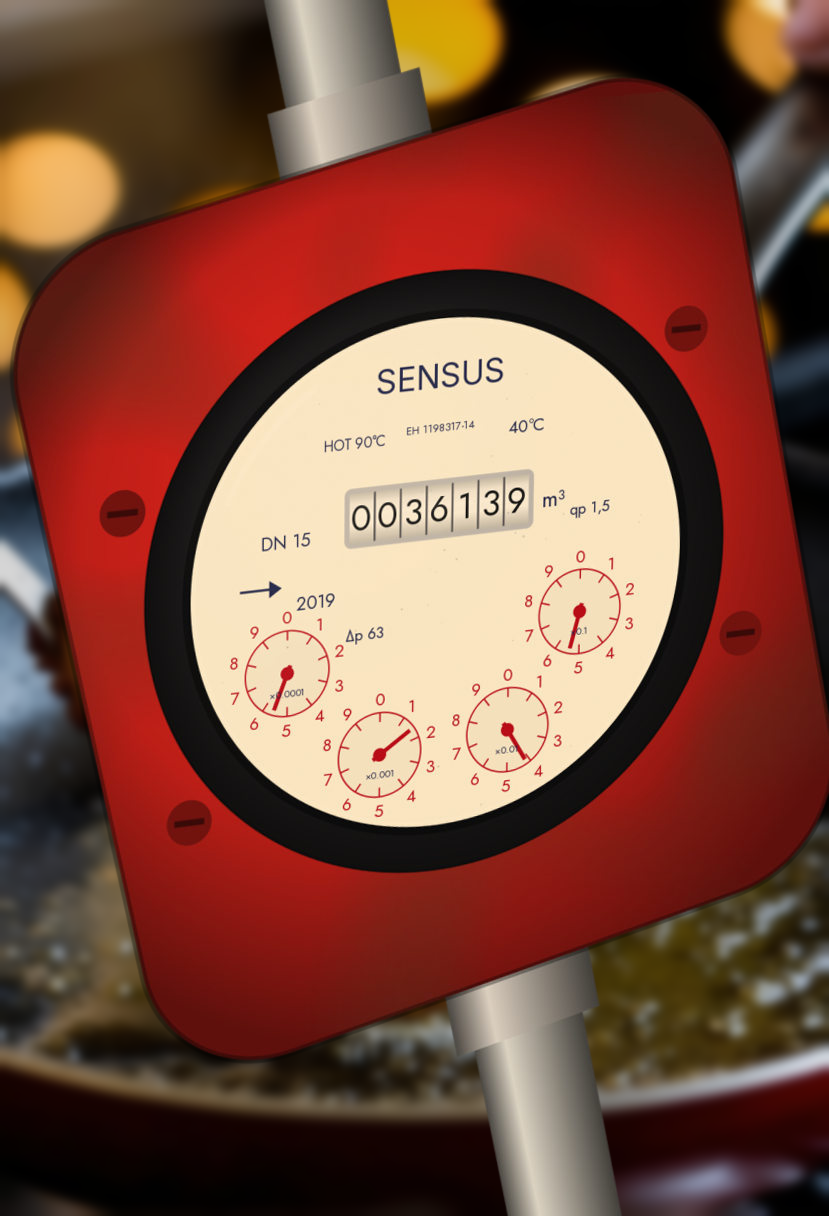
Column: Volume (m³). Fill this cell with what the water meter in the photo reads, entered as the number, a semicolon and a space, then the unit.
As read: 36139.5415; m³
